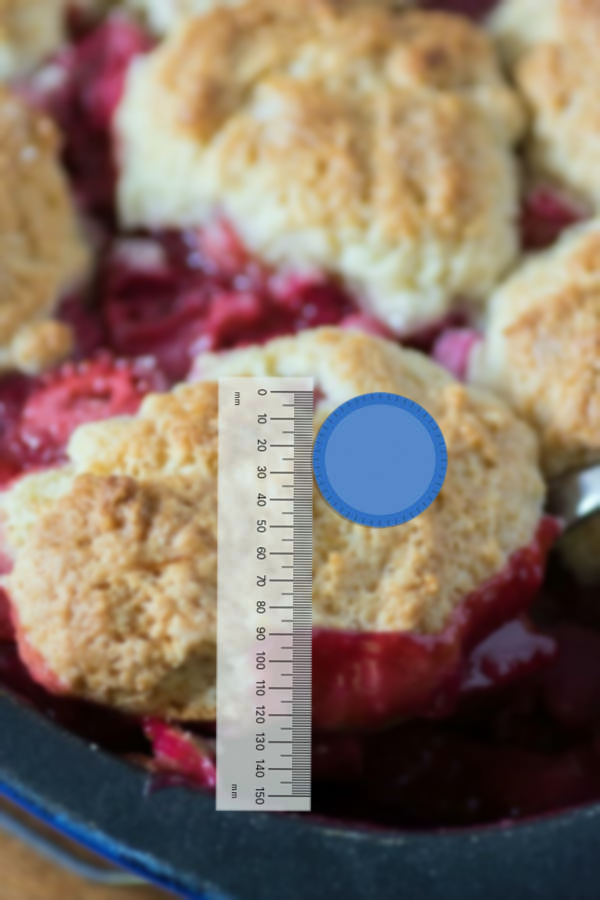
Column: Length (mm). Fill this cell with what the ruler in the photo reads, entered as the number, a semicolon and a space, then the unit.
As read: 50; mm
